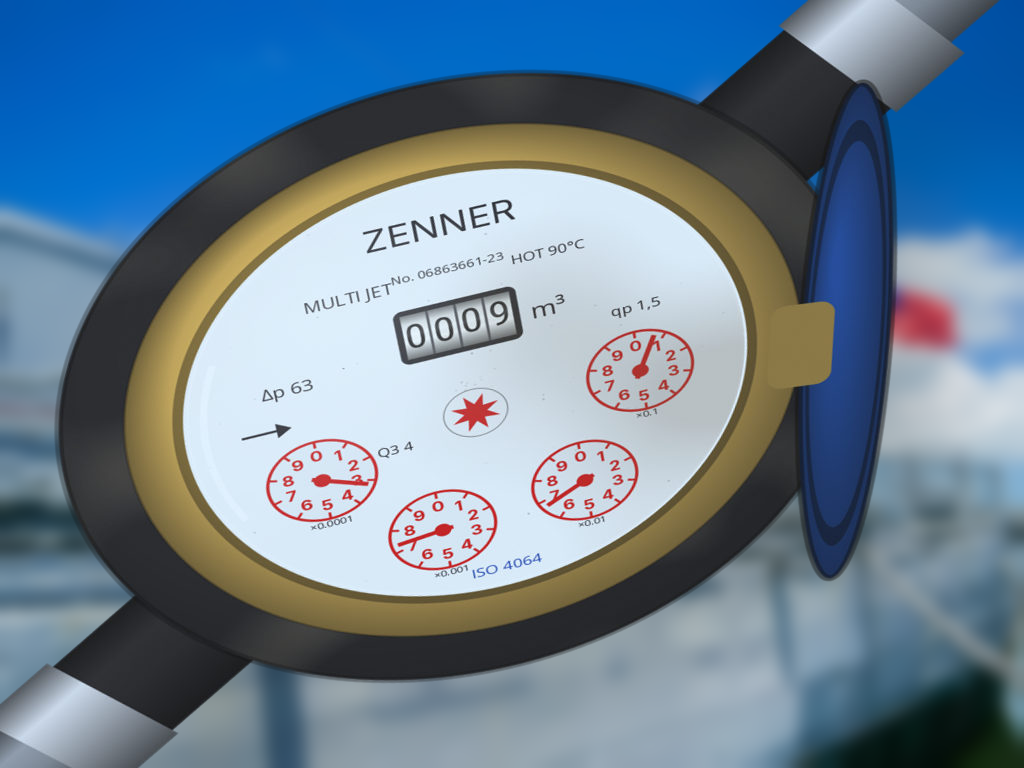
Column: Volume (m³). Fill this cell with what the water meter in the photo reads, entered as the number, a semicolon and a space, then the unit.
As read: 9.0673; m³
